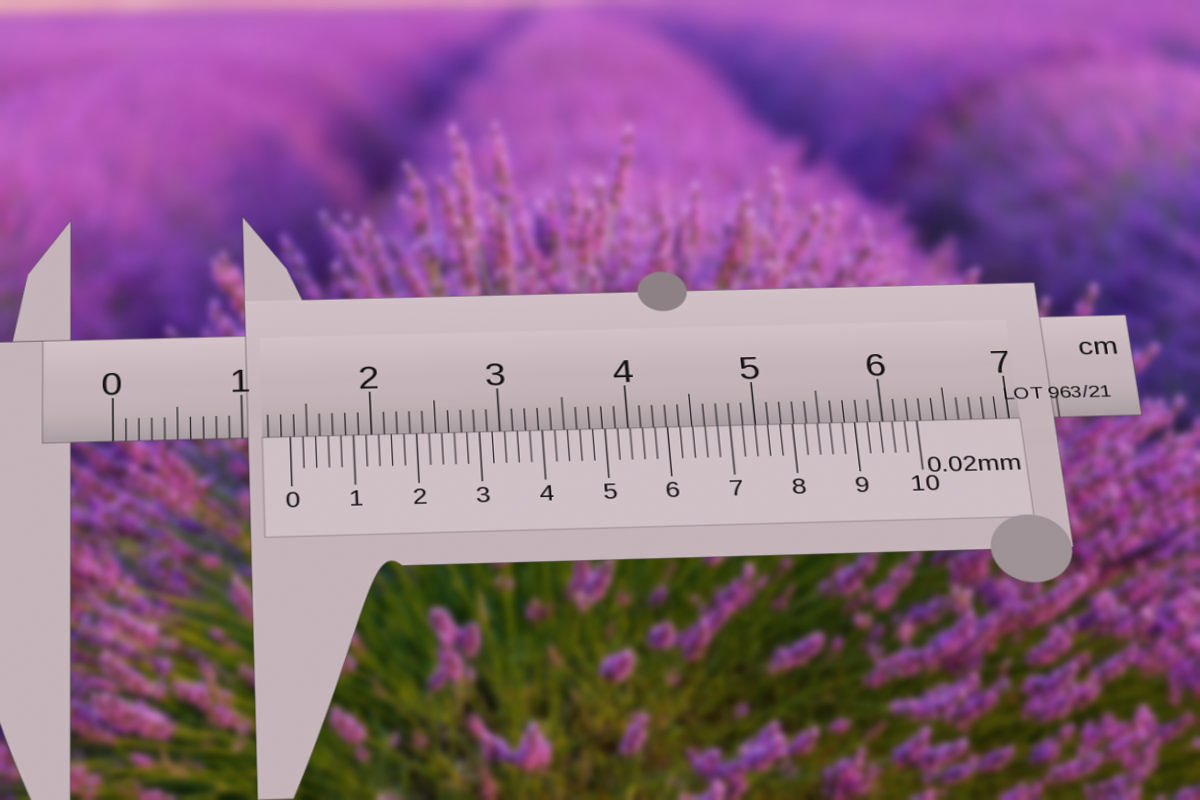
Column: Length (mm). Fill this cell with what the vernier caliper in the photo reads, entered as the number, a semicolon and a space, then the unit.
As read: 13.7; mm
